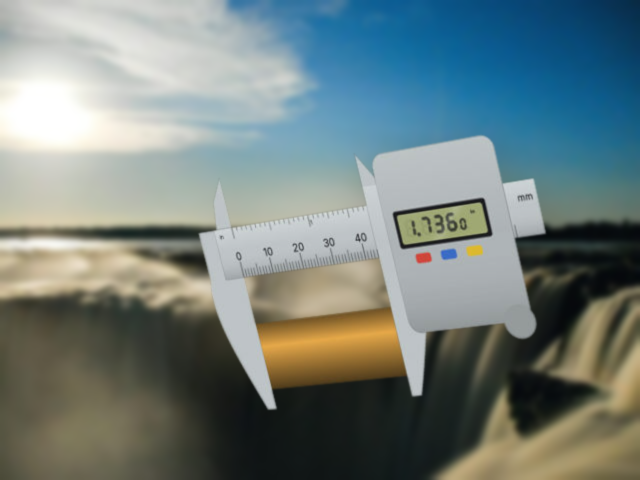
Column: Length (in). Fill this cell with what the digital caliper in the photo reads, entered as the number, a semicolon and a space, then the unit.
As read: 1.7360; in
